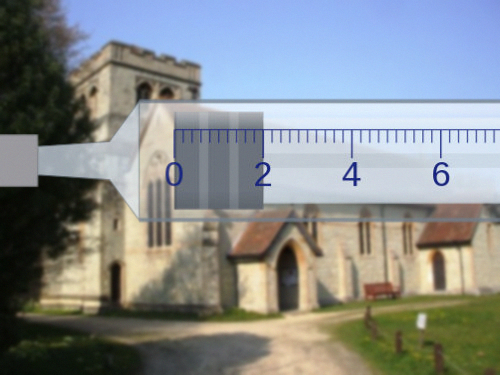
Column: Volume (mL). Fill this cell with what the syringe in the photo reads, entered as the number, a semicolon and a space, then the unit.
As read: 0; mL
